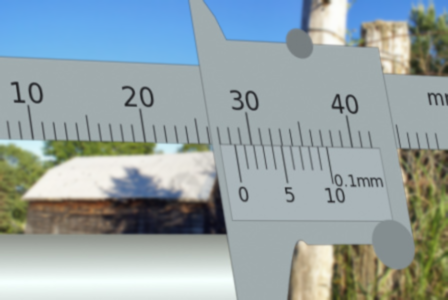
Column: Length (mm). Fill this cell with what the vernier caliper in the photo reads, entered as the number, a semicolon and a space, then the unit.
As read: 28.4; mm
